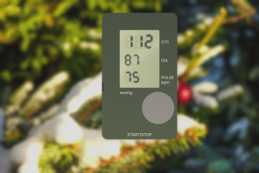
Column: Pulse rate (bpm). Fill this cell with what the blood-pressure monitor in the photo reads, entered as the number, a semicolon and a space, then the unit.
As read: 75; bpm
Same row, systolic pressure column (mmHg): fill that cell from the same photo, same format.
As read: 112; mmHg
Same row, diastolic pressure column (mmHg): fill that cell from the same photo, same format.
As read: 87; mmHg
